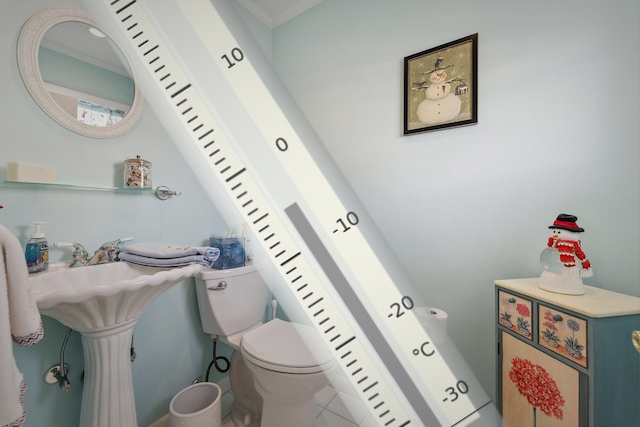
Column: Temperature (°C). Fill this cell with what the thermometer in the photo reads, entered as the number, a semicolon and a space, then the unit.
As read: -5.5; °C
